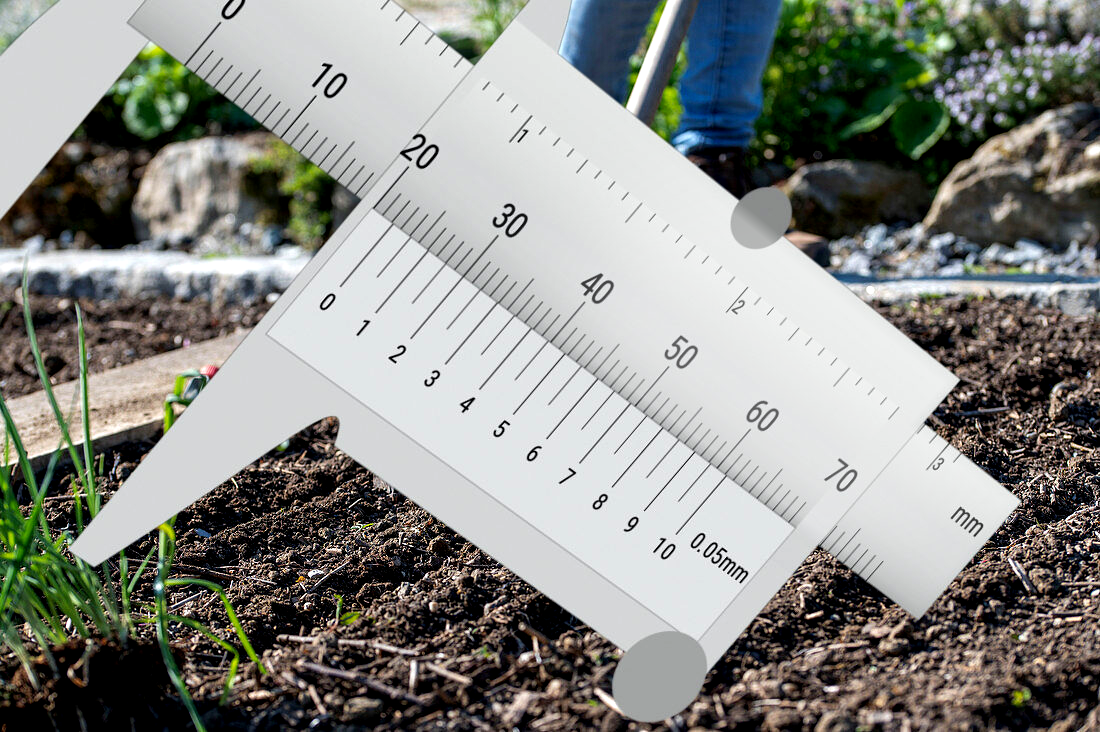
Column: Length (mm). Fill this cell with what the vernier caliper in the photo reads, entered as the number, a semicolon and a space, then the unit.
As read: 22.2; mm
